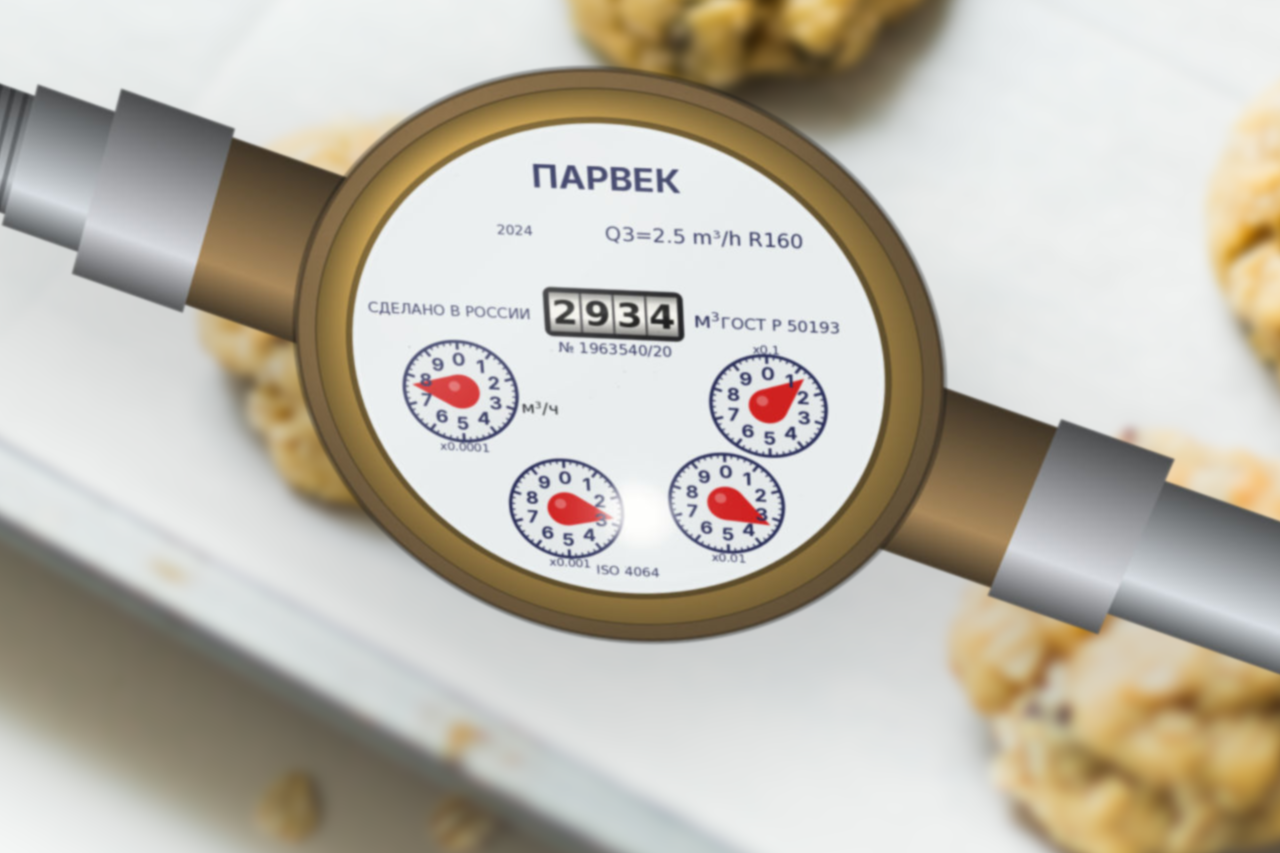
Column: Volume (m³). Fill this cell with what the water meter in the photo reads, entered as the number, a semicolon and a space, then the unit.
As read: 2934.1327; m³
